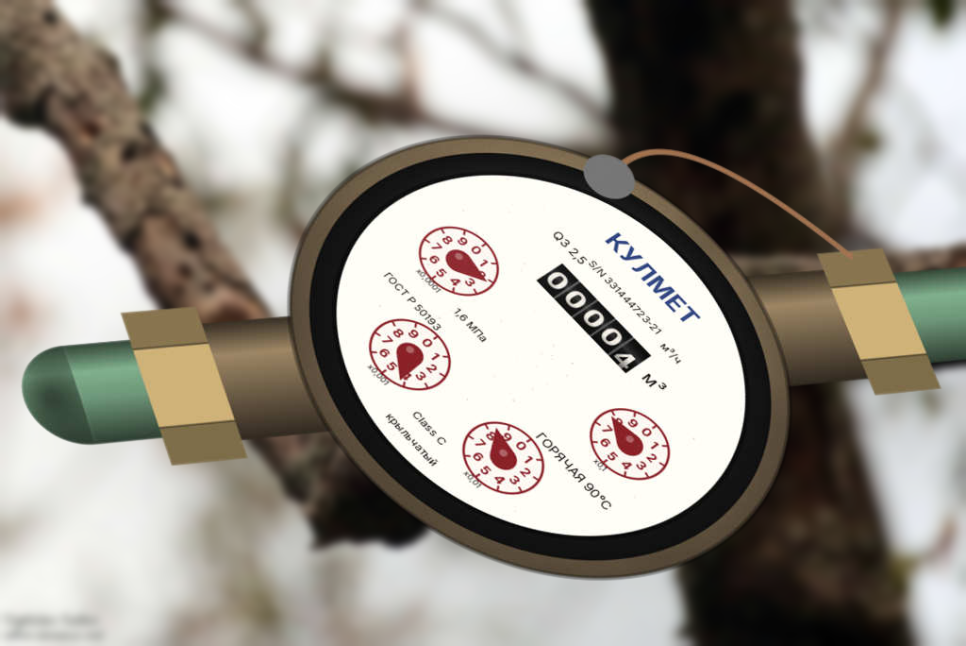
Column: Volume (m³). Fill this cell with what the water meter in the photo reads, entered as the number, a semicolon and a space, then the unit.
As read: 3.7842; m³
